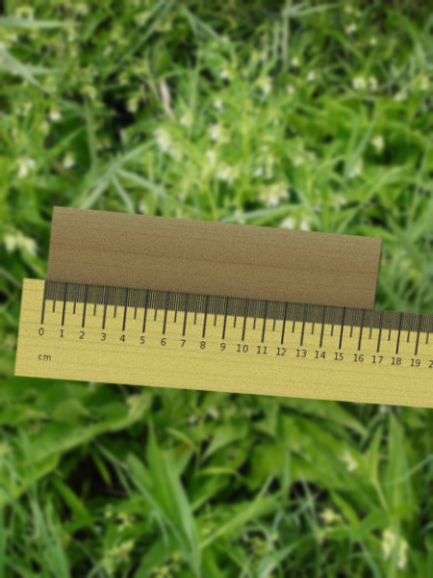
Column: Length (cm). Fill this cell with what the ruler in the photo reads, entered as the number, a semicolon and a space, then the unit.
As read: 16.5; cm
